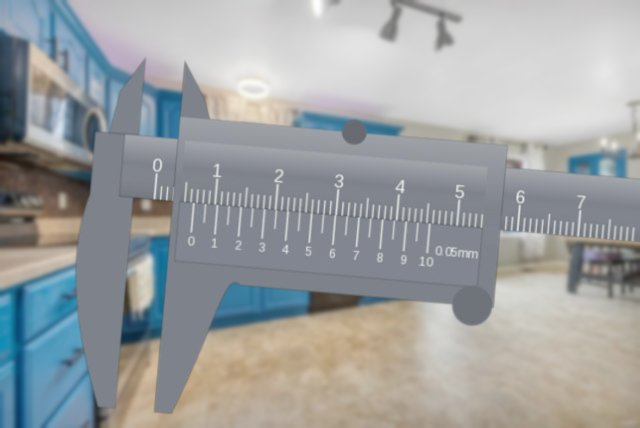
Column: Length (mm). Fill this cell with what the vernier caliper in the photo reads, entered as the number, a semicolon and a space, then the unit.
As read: 6.5; mm
